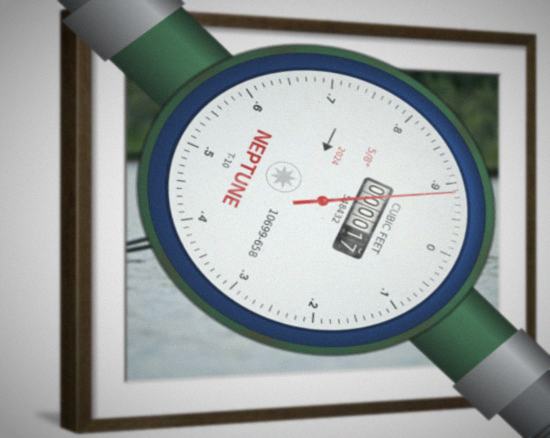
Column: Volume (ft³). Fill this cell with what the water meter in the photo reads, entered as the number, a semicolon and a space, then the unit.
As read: 16.91; ft³
